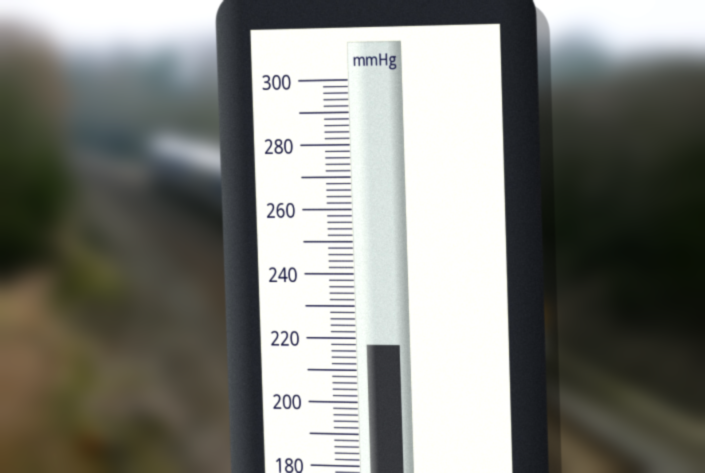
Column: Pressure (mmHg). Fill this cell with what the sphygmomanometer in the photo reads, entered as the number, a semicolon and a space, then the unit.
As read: 218; mmHg
